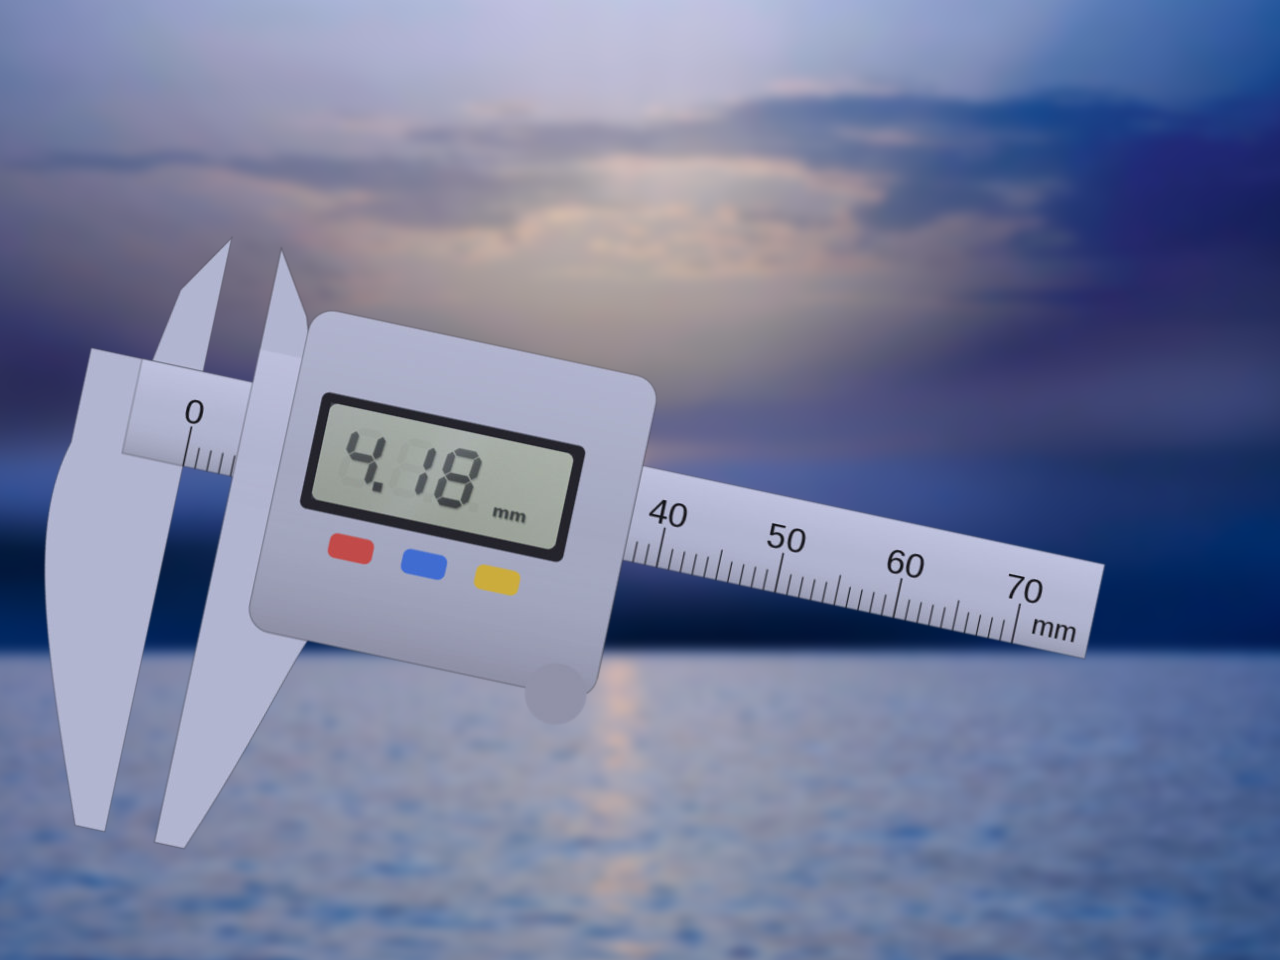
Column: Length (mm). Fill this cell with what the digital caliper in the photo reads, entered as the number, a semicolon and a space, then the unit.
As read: 4.18; mm
